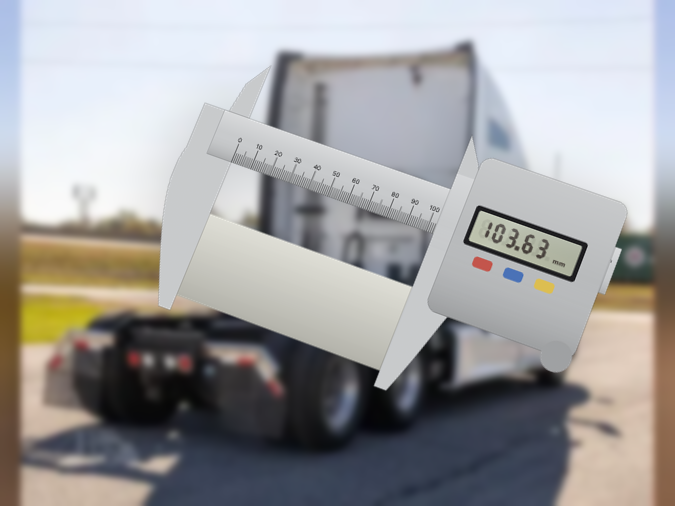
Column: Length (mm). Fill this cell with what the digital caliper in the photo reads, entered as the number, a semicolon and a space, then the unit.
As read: 103.63; mm
